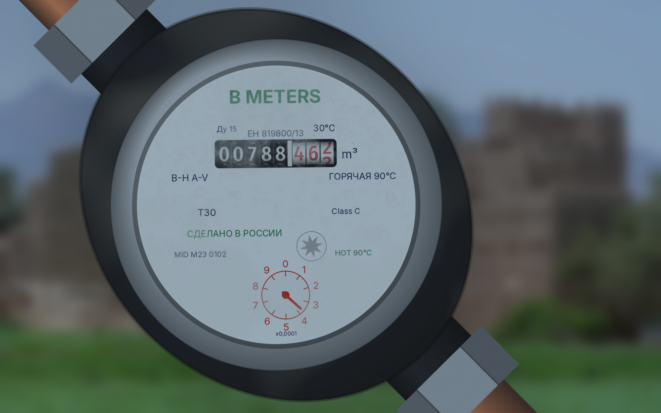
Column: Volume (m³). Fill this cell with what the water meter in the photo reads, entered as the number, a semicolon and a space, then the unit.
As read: 788.4623; m³
